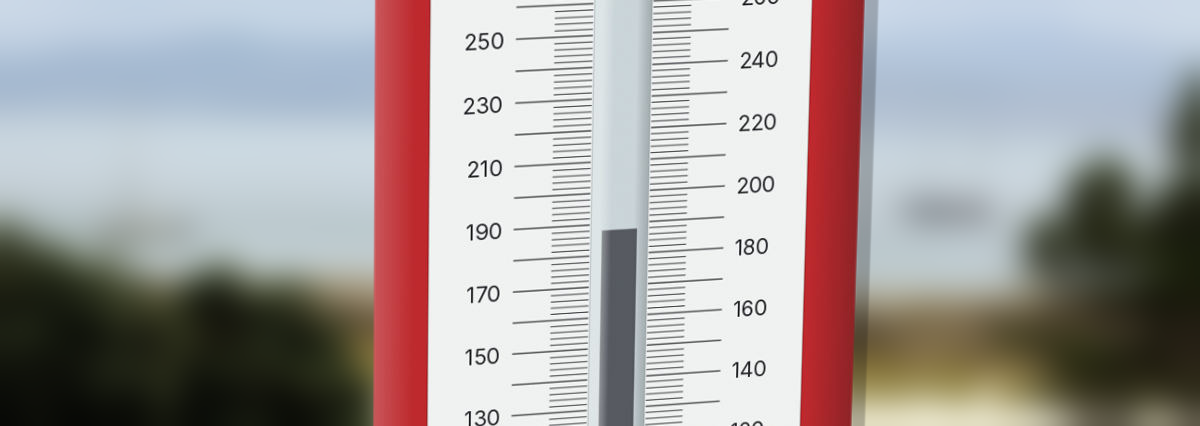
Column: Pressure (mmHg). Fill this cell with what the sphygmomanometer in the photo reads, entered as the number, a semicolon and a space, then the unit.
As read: 188; mmHg
